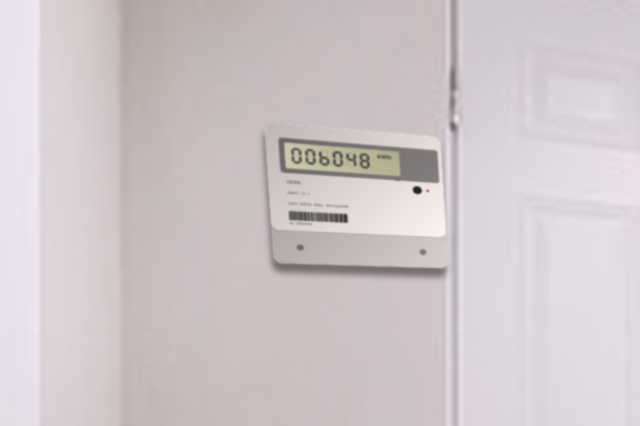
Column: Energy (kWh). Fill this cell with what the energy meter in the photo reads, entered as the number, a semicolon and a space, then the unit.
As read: 6048; kWh
